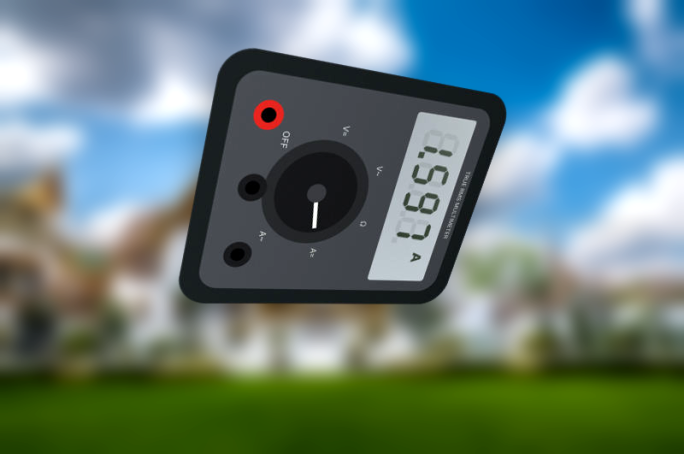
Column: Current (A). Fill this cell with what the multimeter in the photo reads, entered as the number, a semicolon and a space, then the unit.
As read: 1.597; A
